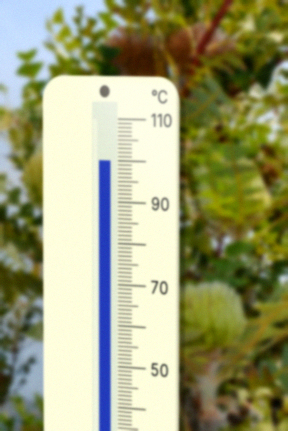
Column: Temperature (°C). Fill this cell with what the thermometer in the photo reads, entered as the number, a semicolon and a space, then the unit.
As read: 100; °C
